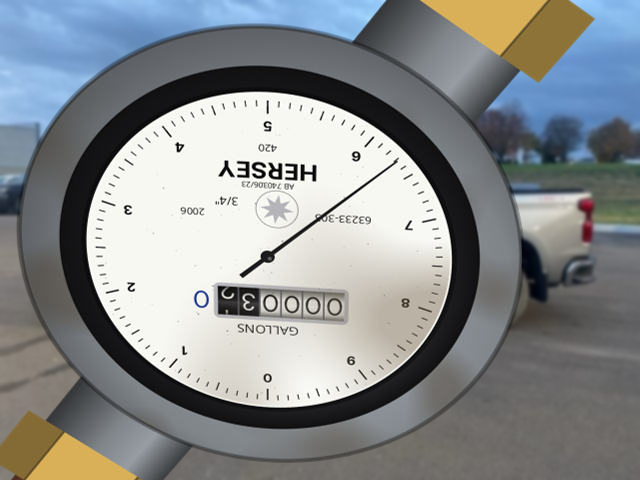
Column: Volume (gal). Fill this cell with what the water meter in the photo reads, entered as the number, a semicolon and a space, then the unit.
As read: 316.3; gal
